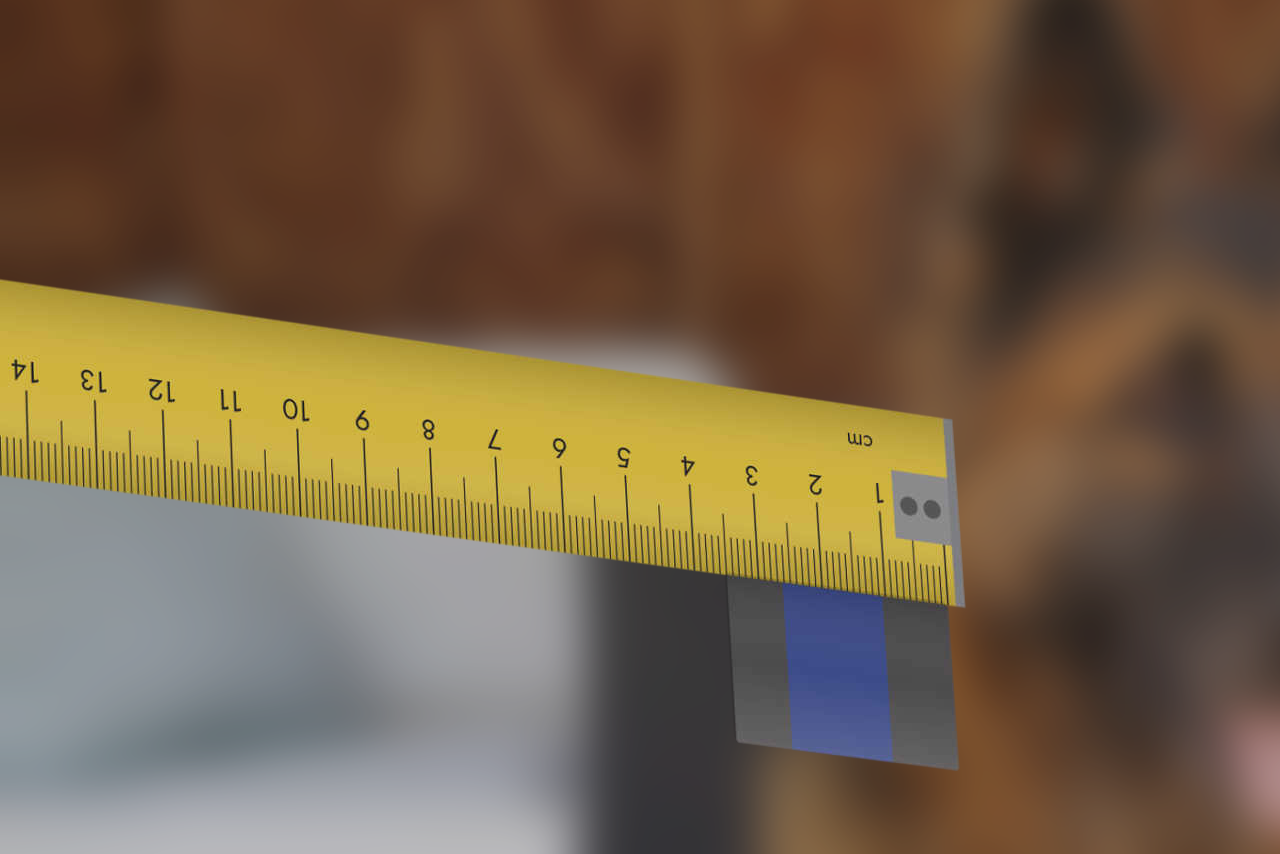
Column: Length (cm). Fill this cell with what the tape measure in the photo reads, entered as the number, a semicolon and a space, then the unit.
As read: 3.5; cm
